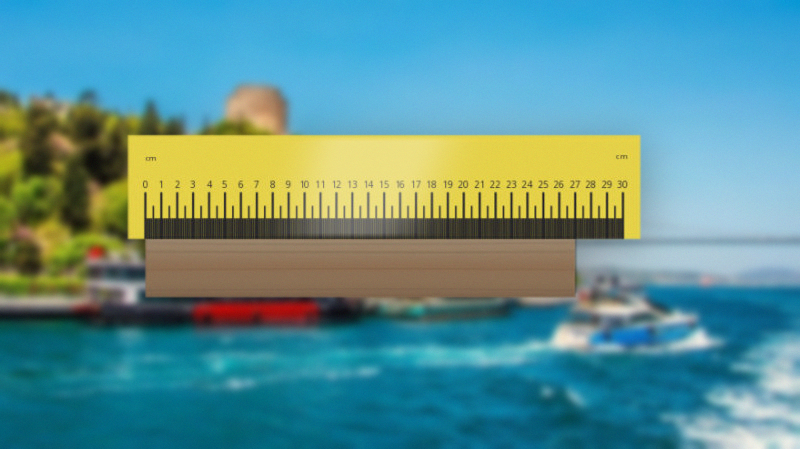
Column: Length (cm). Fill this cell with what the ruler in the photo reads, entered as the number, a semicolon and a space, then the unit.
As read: 27; cm
